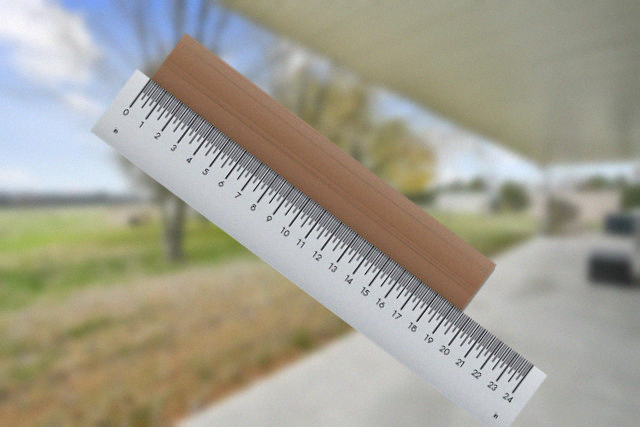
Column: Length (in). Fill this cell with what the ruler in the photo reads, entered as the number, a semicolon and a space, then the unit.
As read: 19.5; in
